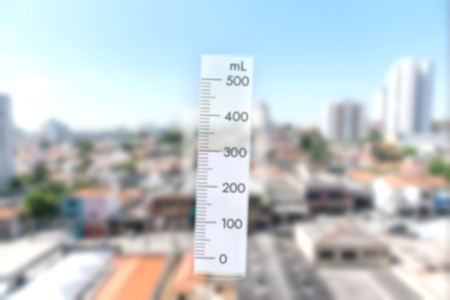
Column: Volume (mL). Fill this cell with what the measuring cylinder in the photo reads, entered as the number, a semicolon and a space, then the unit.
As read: 300; mL
